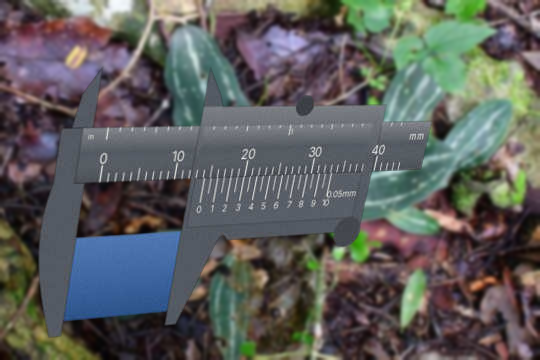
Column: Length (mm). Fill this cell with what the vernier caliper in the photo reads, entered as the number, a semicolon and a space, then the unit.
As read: 14.2; mm
